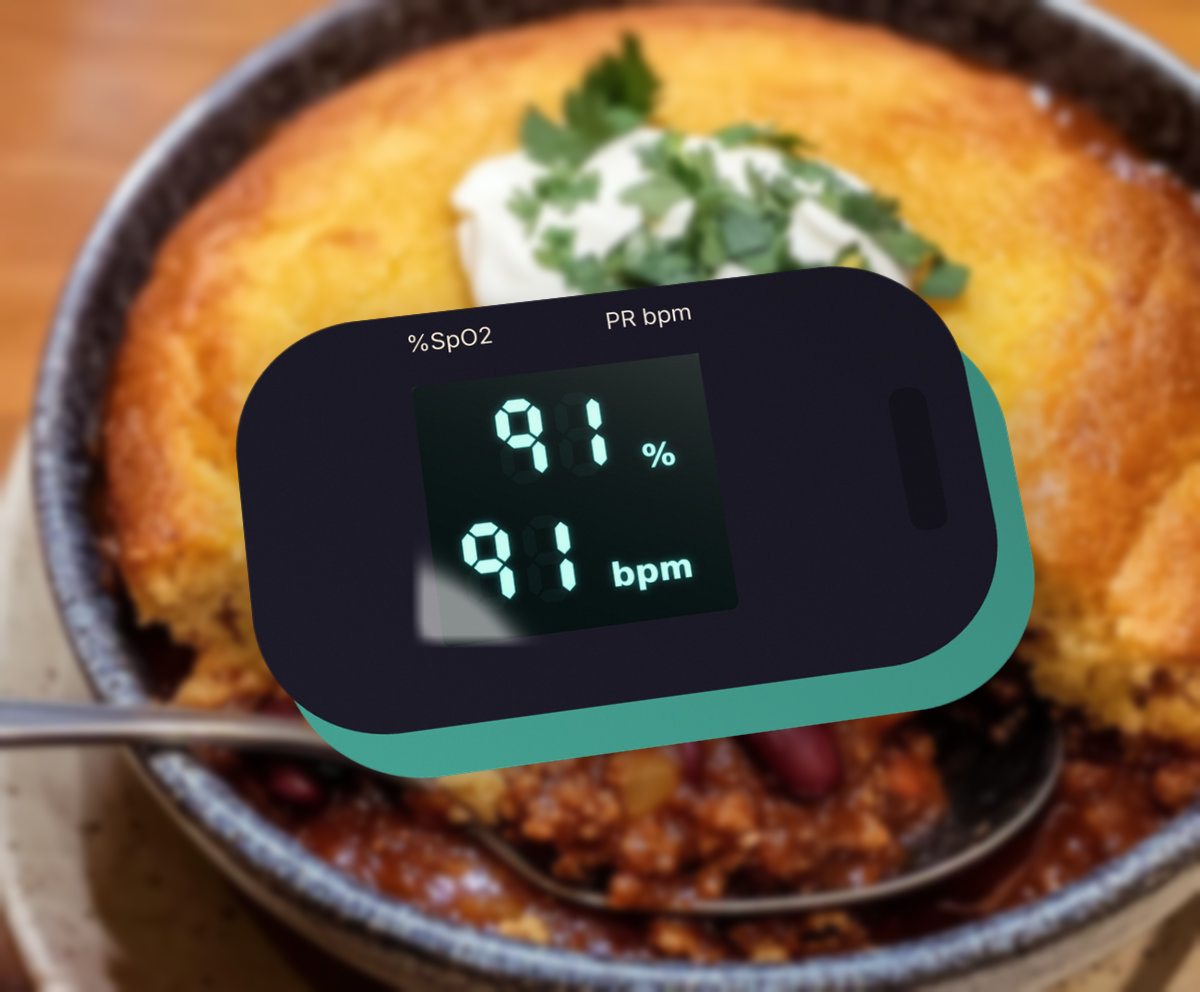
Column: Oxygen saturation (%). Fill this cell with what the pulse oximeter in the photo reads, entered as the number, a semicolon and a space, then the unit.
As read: 91; %
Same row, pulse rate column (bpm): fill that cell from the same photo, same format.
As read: 91; bpm
